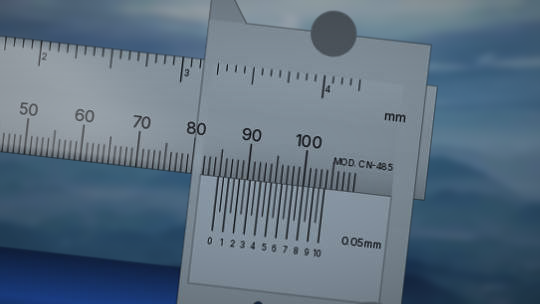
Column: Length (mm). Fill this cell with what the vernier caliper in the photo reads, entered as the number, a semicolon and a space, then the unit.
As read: 84.8; mm
